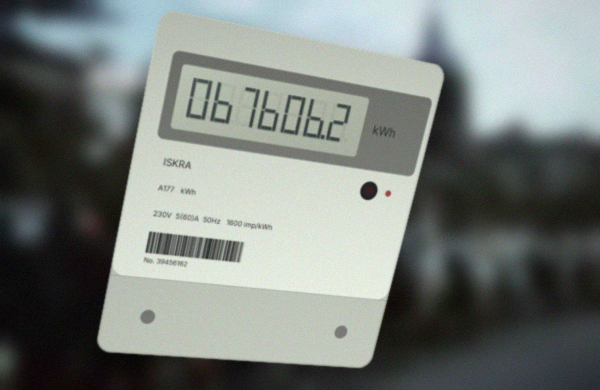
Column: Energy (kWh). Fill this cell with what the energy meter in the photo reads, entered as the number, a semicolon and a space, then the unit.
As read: 67606.2; kWh
